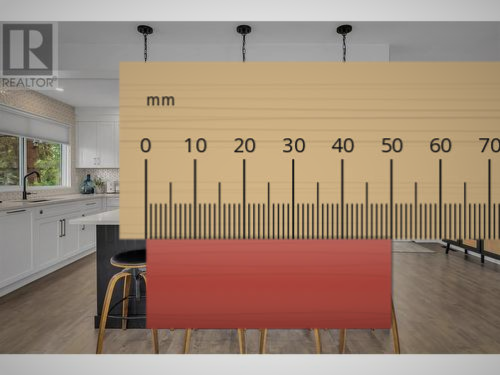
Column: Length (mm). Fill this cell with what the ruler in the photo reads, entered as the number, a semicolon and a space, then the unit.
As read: 50; mm
